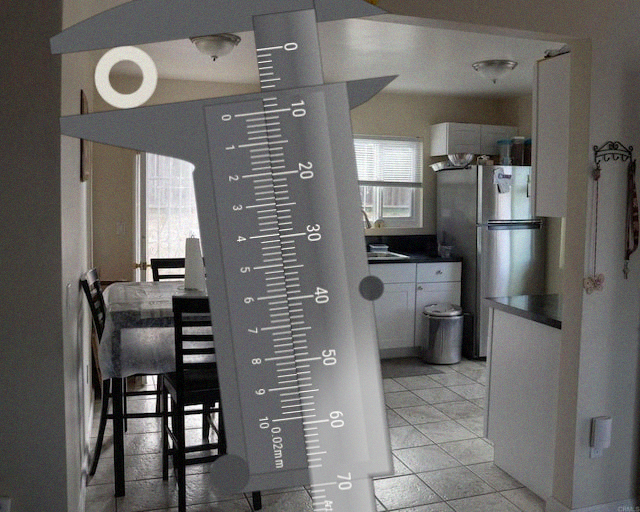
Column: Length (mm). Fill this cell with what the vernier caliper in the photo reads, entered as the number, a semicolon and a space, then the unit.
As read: 10.0; mm
